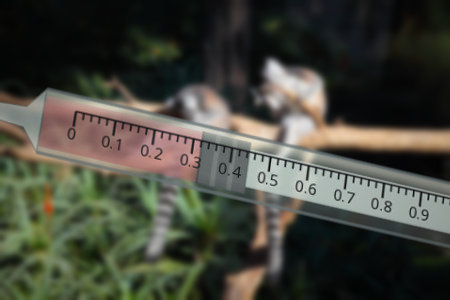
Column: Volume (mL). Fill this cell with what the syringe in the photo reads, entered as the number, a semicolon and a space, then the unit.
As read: 0.32; mL
